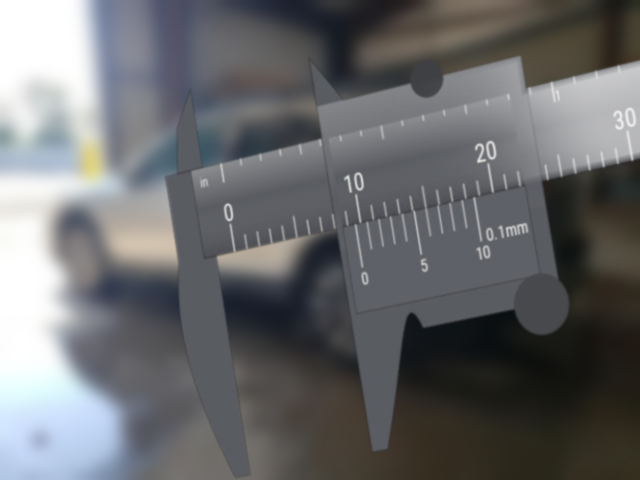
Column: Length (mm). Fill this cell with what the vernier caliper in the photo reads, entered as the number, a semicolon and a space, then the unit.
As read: 9.6; mm
